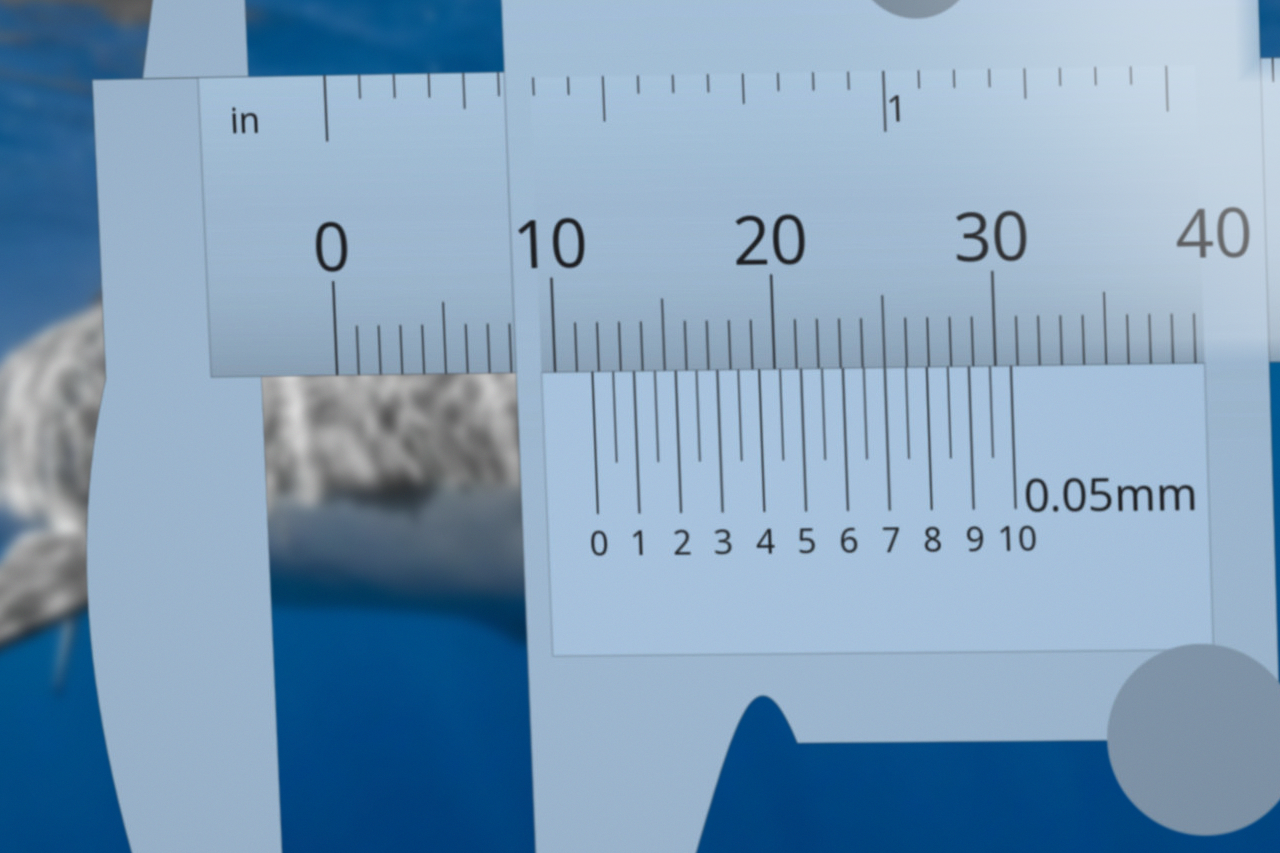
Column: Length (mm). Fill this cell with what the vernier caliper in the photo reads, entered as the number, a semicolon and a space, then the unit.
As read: 11.7; mm
